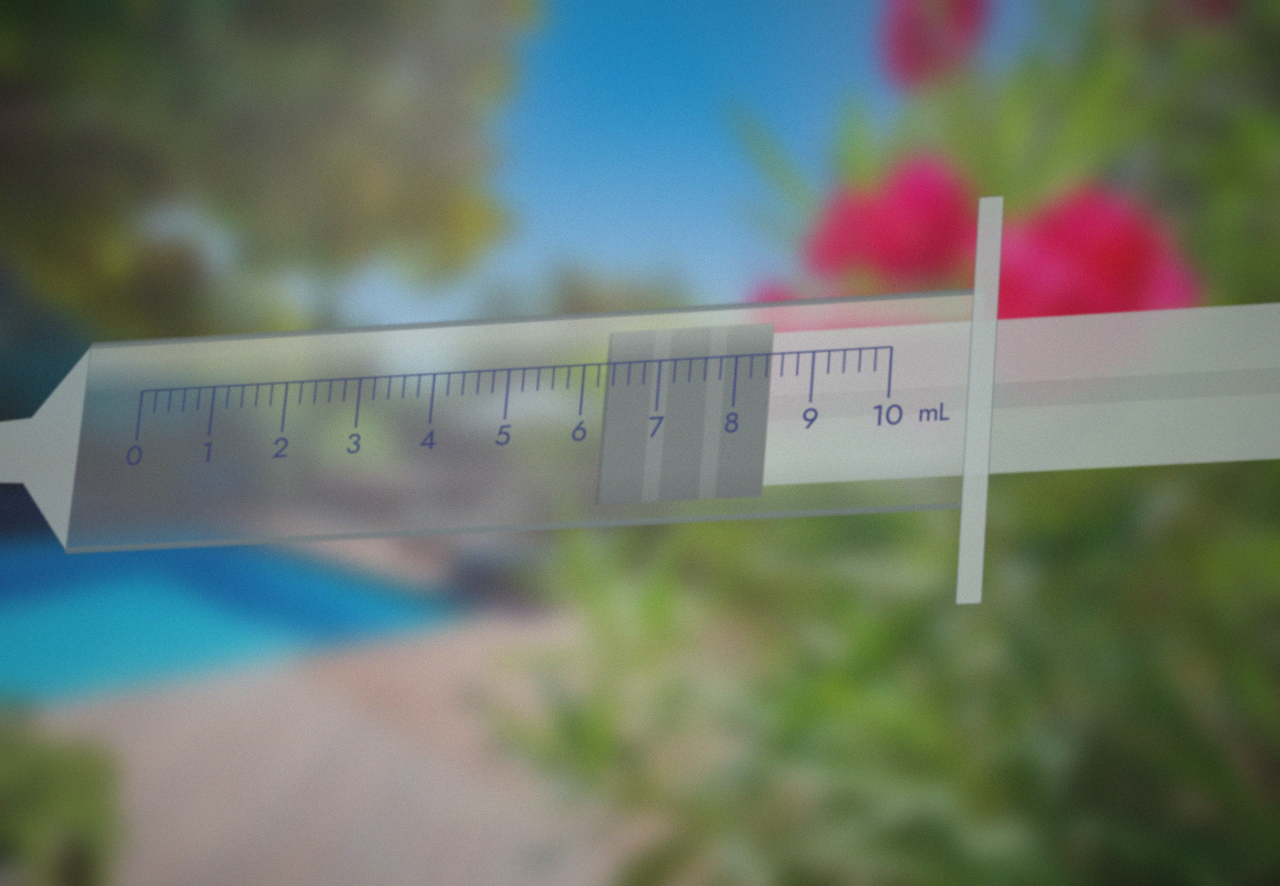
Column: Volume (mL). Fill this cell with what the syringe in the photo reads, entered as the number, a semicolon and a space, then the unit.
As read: 6.3; mL
